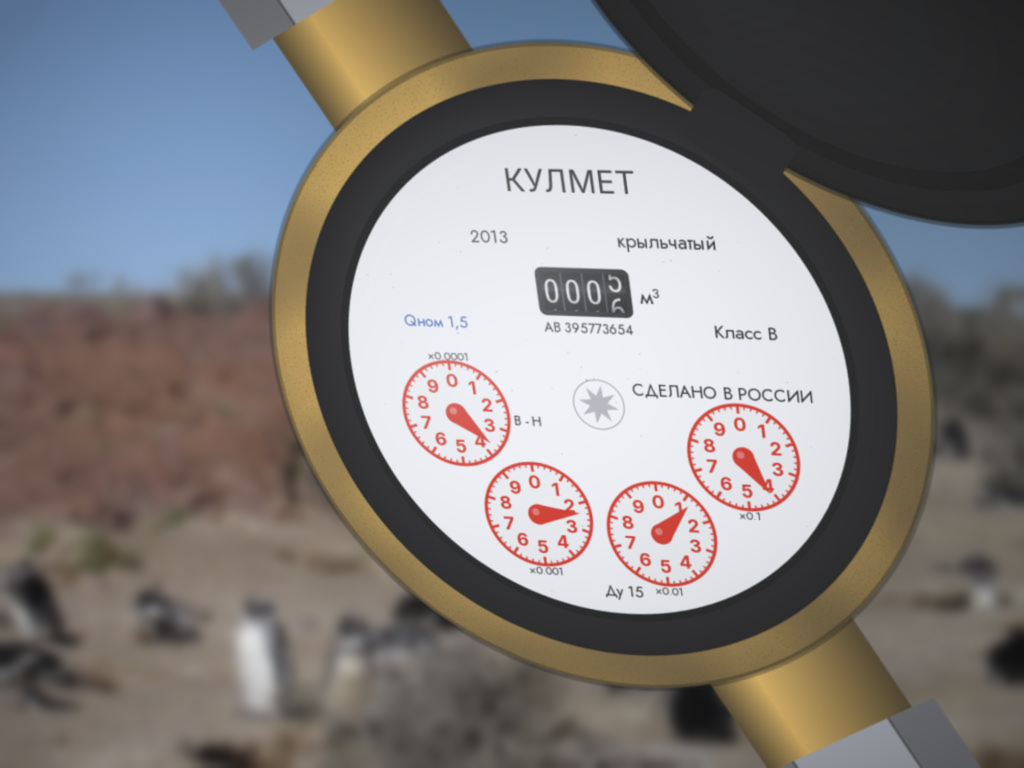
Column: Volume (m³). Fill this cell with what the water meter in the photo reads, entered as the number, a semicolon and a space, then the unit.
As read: 5.4123; m³
